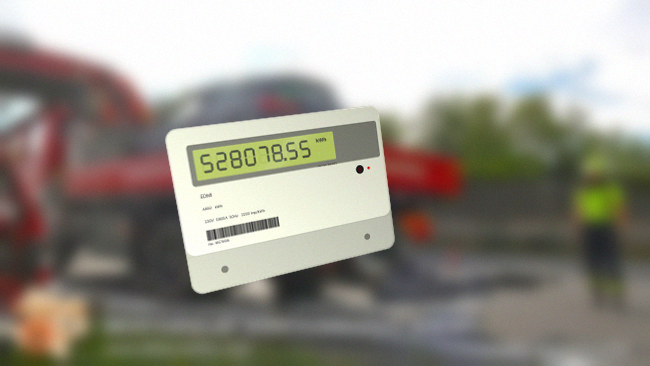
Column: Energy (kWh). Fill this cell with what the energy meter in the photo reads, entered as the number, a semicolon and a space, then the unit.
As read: 528078.55; kWh
